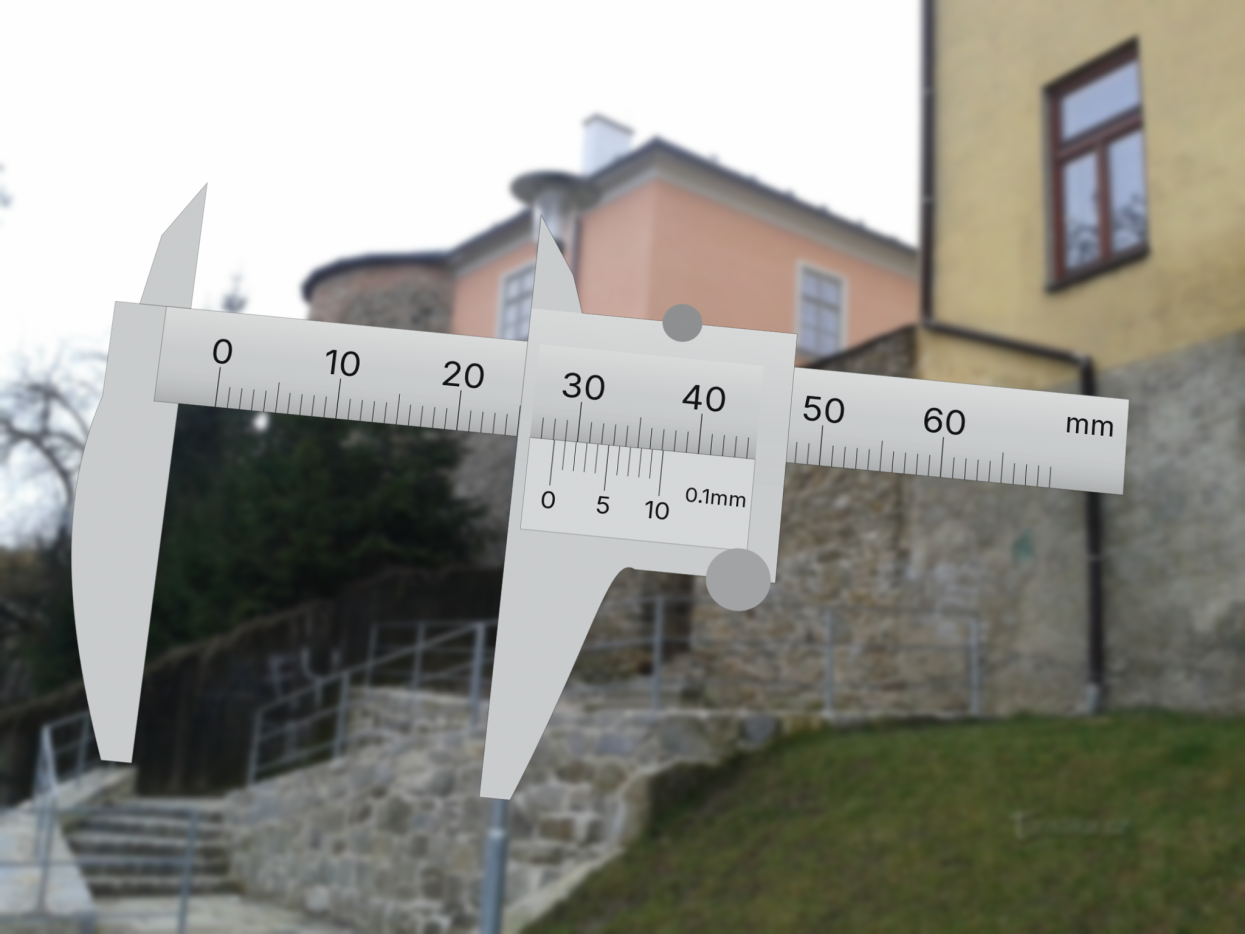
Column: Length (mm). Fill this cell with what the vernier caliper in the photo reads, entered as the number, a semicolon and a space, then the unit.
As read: 28.1; mm
